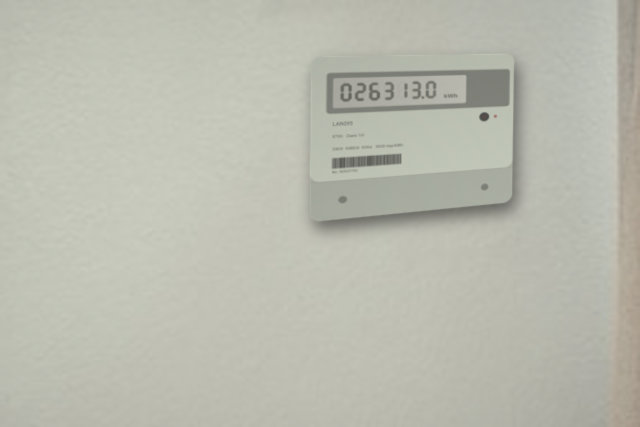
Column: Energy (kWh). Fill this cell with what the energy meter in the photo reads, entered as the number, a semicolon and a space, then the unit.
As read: 26313.0; kWh
